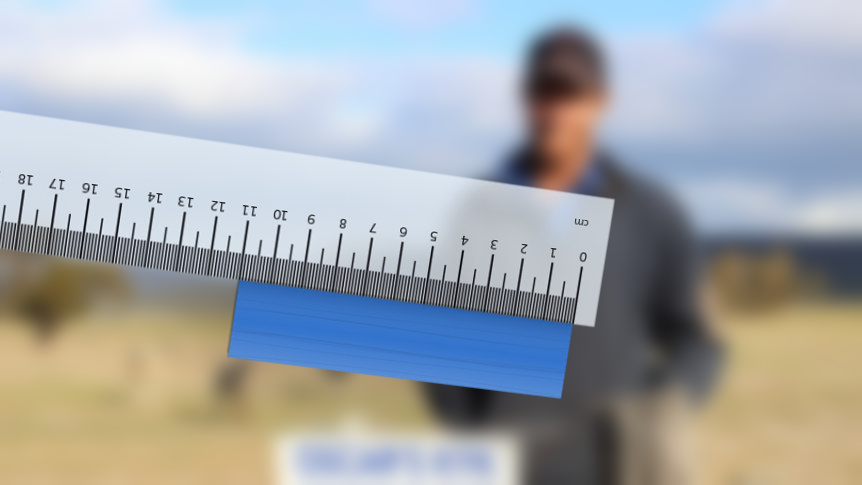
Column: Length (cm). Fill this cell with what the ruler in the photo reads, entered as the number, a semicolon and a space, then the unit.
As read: 11; cm
